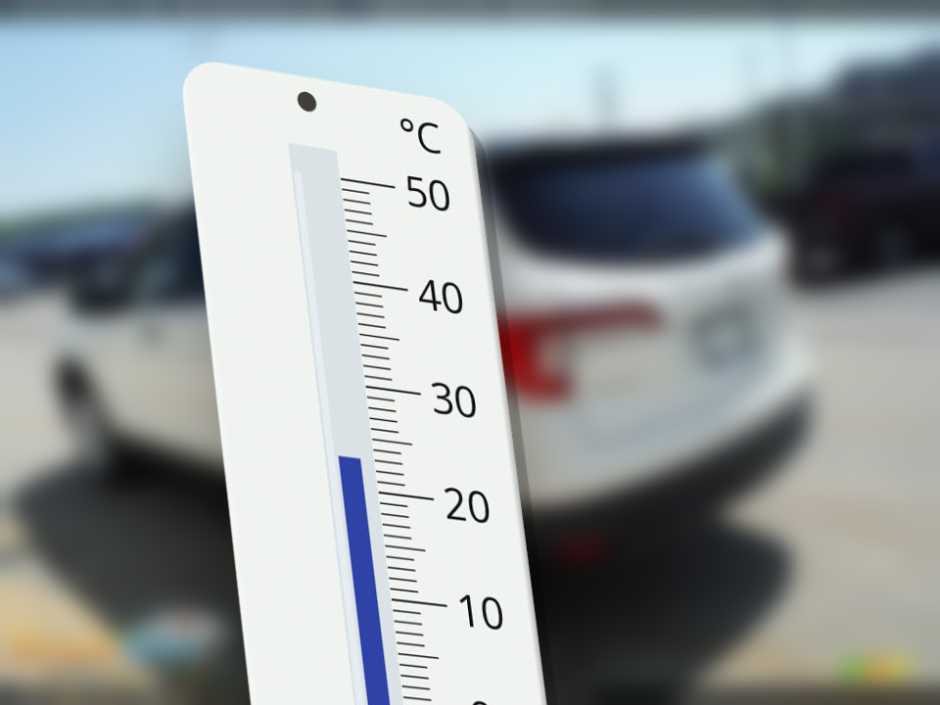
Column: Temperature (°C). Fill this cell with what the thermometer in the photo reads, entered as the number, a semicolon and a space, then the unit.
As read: 23; °C
